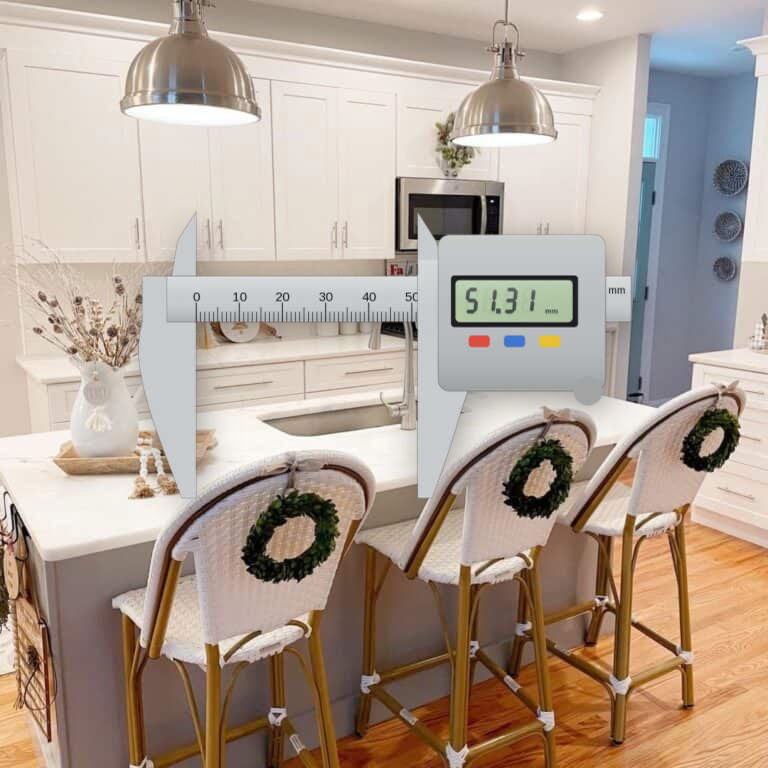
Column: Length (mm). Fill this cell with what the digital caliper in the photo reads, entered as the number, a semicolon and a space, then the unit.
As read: 51.31; mm
